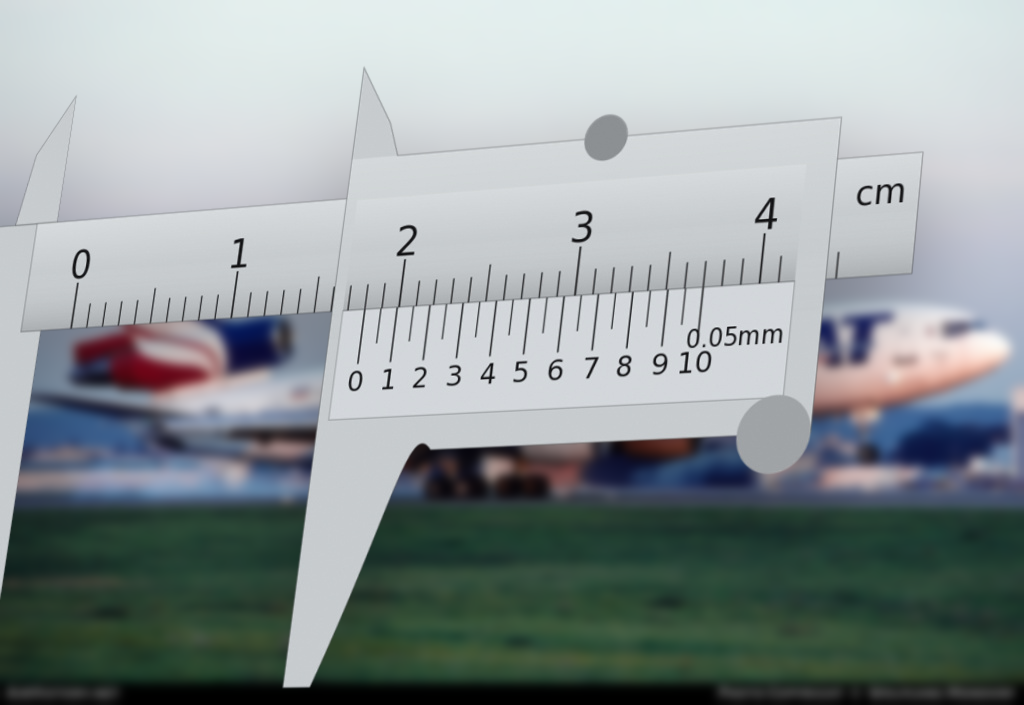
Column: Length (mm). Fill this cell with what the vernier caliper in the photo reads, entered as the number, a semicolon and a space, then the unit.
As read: 18.0; mm
